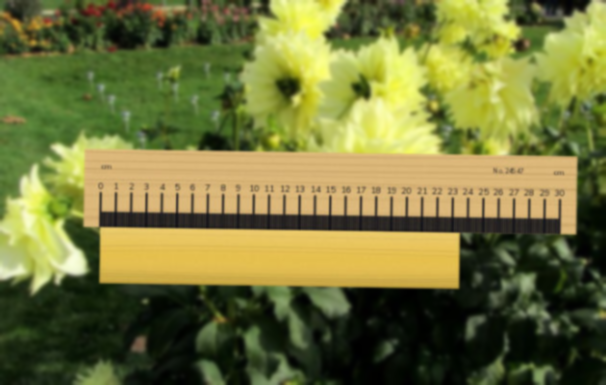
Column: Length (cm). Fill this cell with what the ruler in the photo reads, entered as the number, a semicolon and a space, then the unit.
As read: 23.5; cm
